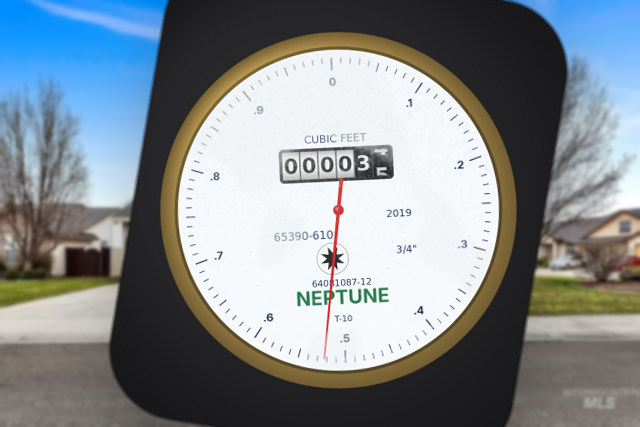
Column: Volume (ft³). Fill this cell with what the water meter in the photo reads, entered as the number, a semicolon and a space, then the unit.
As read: 34.52; ft³
